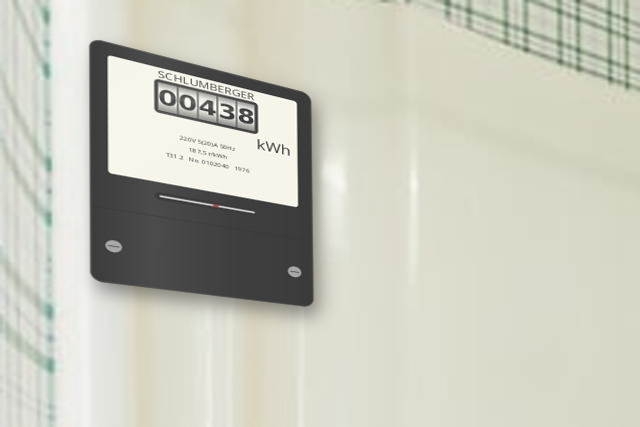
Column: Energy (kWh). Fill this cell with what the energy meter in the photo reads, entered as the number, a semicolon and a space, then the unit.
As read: 438; kWh
